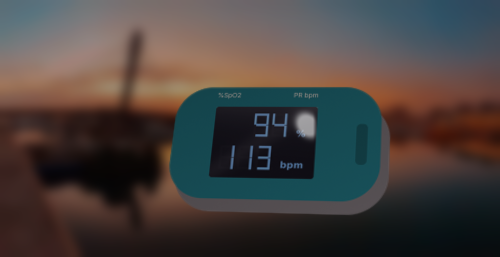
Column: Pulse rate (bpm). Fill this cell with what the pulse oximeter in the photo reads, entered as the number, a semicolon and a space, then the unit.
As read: 113; bpm
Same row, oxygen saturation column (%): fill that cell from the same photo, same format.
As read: 94; %
